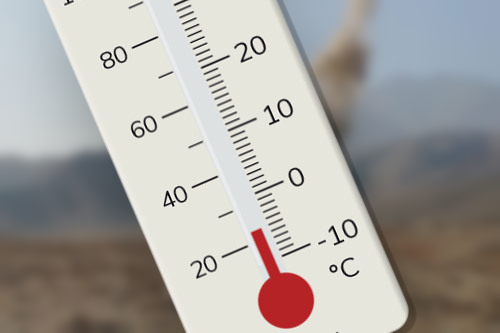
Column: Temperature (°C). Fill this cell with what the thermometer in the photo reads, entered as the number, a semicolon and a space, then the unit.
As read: -5; °C
